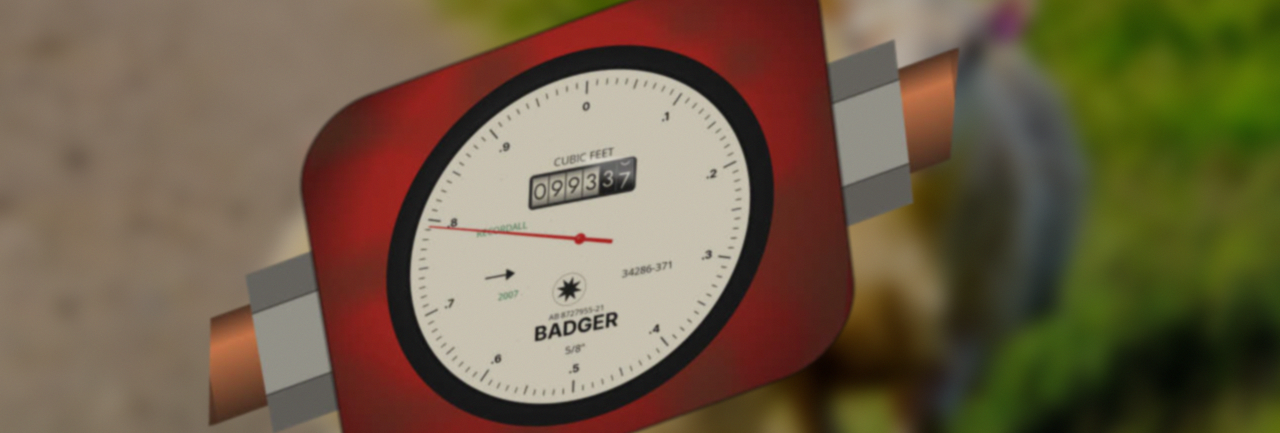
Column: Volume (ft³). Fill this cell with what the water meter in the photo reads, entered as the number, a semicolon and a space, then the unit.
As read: 99336.79; ft³
